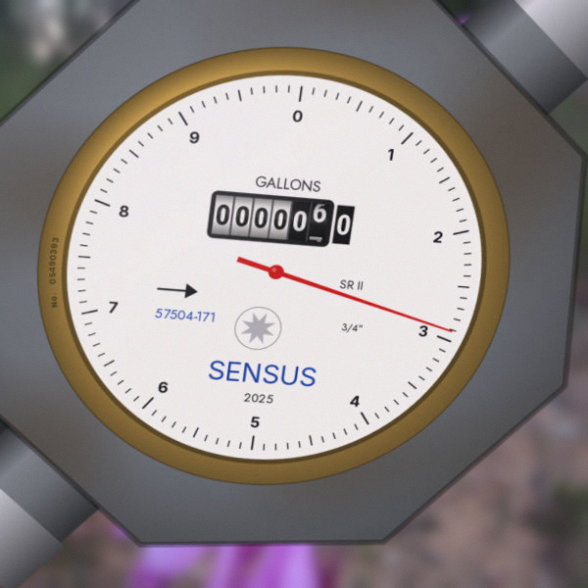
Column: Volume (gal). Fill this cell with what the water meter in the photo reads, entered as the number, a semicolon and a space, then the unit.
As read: 62.9; gal
